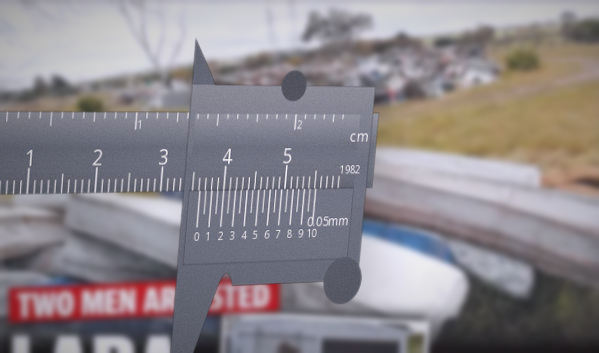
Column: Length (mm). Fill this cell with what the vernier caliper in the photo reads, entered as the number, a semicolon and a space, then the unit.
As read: 36.2; mm
